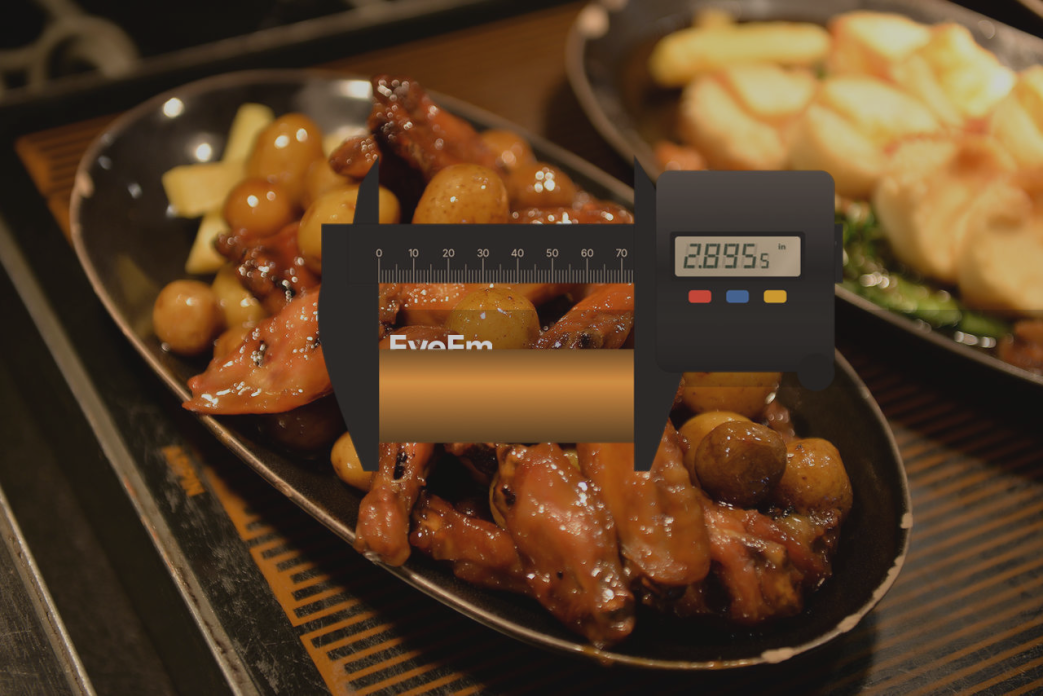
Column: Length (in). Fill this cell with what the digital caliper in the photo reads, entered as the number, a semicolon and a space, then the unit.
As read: 2.8955; in
